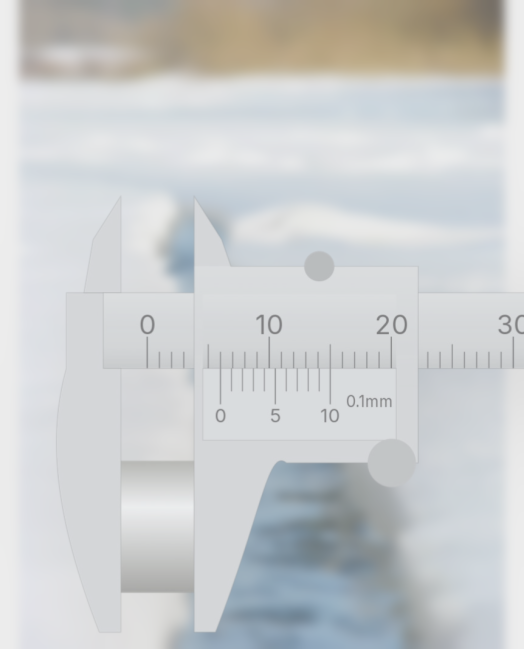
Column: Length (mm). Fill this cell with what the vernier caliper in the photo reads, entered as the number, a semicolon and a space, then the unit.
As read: 6.0; mm
